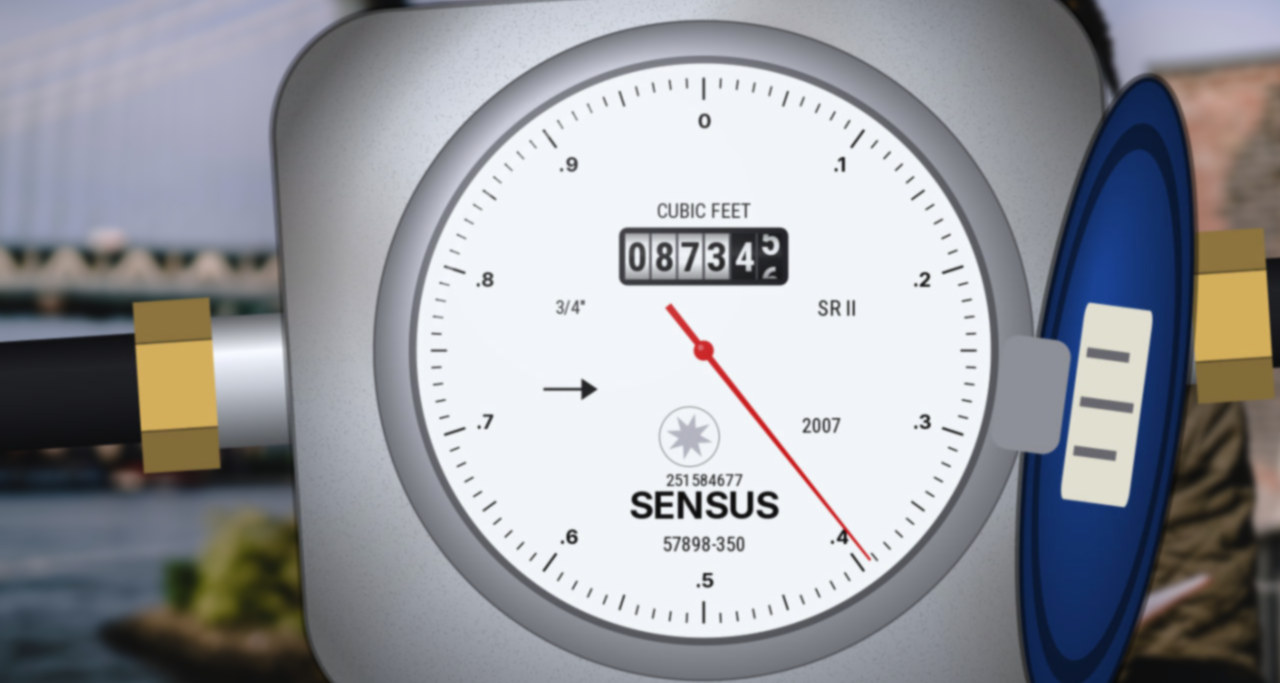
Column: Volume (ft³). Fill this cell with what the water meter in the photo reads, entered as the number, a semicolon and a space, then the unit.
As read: 87345.39; ft³
